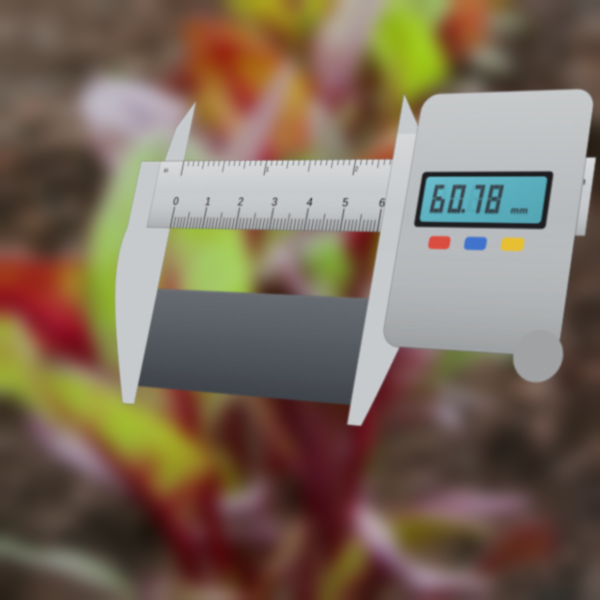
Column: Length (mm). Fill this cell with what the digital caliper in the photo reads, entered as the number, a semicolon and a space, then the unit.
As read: 60.78; mm
